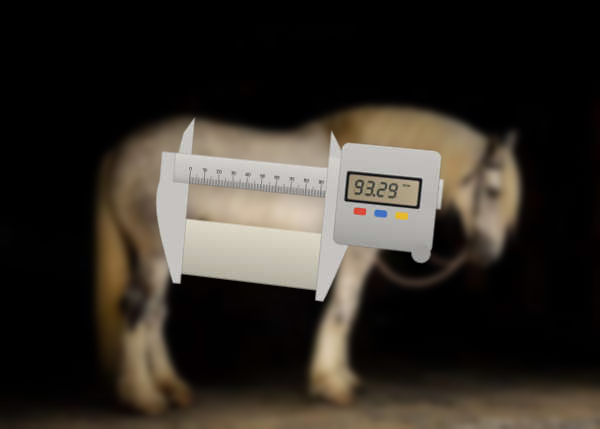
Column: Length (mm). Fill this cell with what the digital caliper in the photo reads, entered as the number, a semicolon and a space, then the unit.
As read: 93.29; mm
